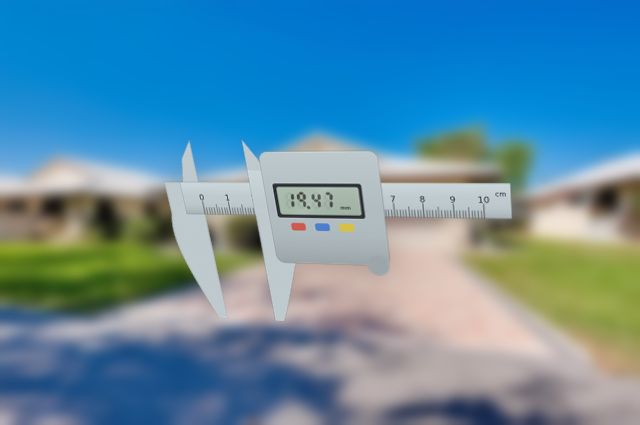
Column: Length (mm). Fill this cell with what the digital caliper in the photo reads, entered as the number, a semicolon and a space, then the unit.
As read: 19.47; mm
